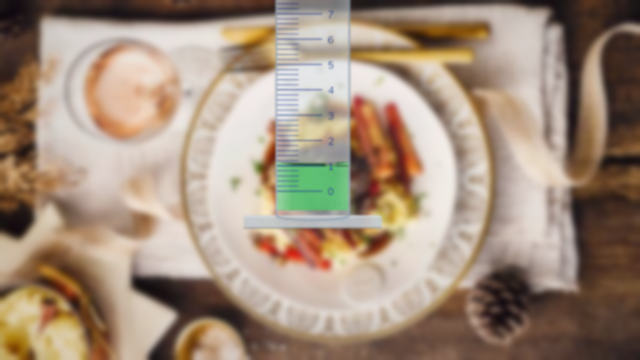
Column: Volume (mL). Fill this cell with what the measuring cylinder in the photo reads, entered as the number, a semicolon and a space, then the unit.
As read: 1; mL
